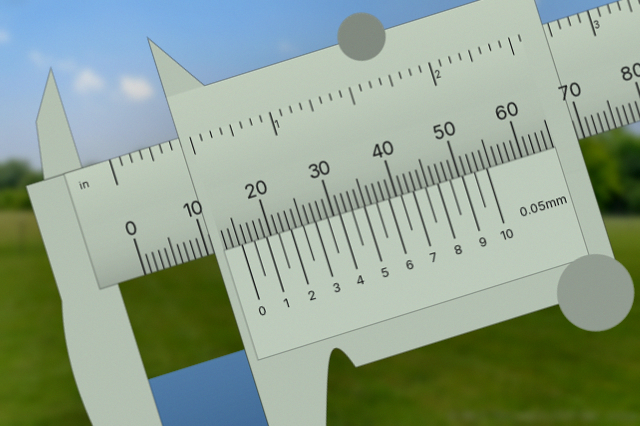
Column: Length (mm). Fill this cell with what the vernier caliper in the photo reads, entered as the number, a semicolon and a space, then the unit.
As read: 15.4; mm
